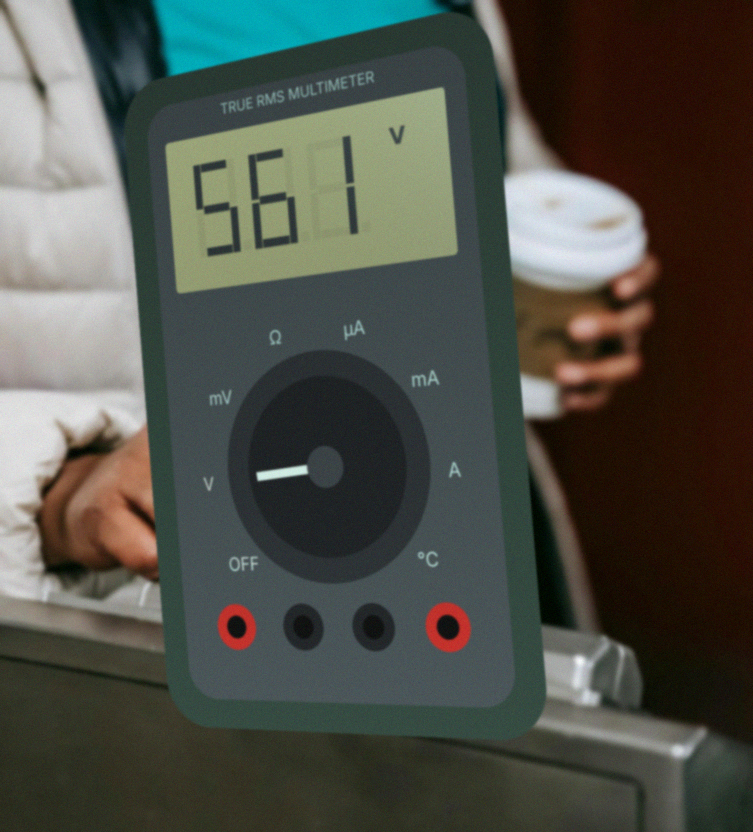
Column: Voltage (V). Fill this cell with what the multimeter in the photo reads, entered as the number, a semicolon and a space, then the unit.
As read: 561; V
